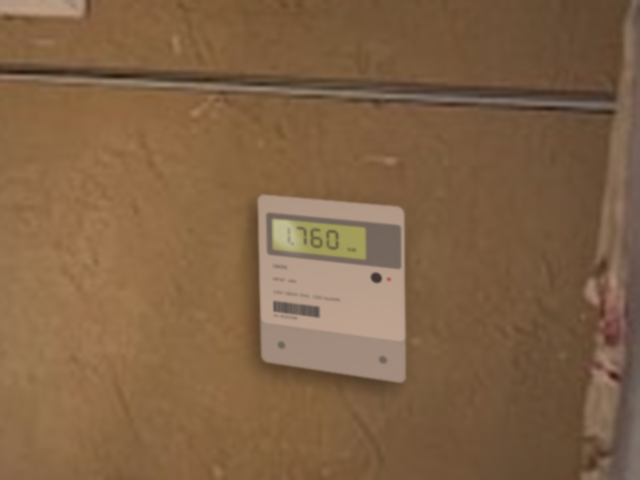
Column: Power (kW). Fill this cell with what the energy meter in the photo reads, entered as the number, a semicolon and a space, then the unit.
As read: 1.760; kW
